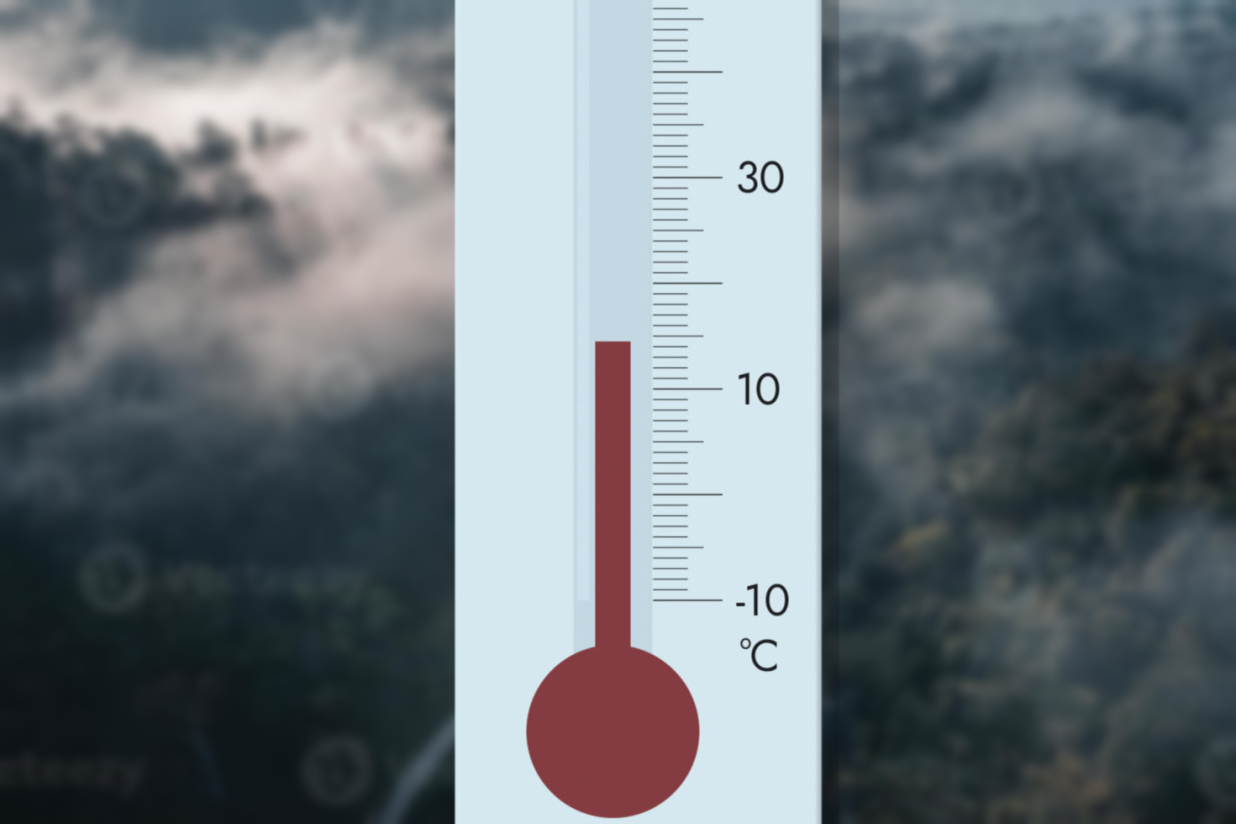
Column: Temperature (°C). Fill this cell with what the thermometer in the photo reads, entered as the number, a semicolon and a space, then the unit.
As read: 14.5; °C
